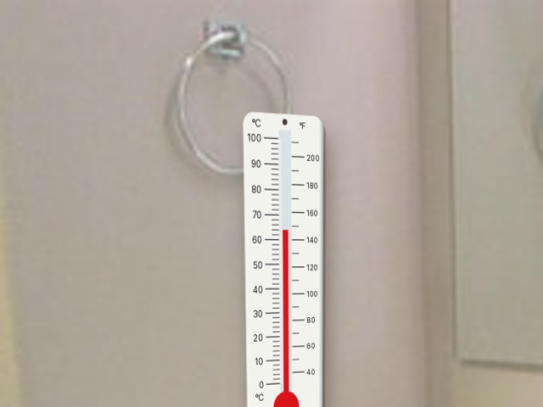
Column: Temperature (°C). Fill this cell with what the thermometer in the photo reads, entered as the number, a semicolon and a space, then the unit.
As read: 64; °C
